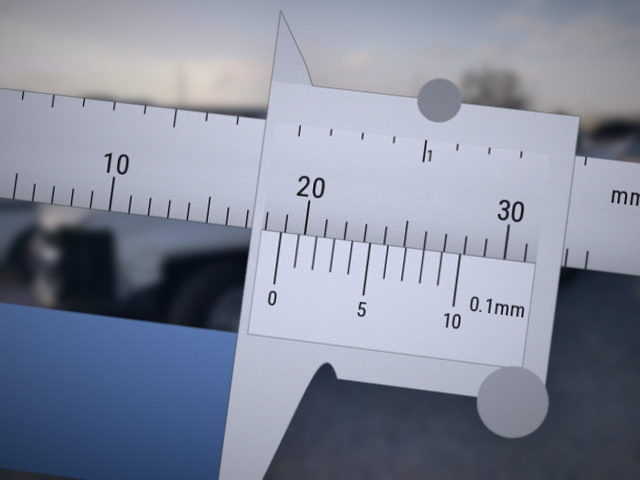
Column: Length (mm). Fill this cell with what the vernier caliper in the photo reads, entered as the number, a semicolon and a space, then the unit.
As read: 18.8; mm
